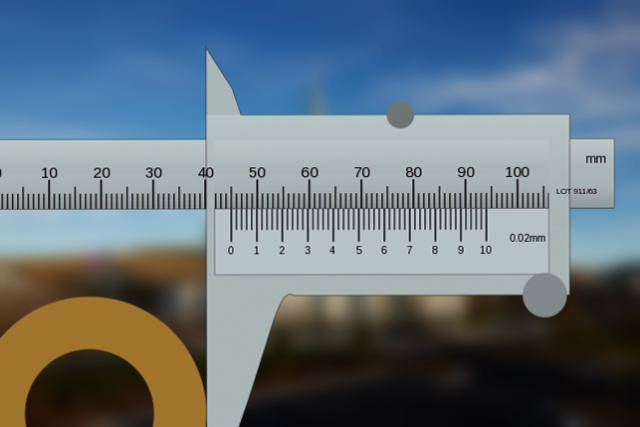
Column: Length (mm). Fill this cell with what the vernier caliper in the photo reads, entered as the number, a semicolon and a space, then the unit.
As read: 45.0; mm
